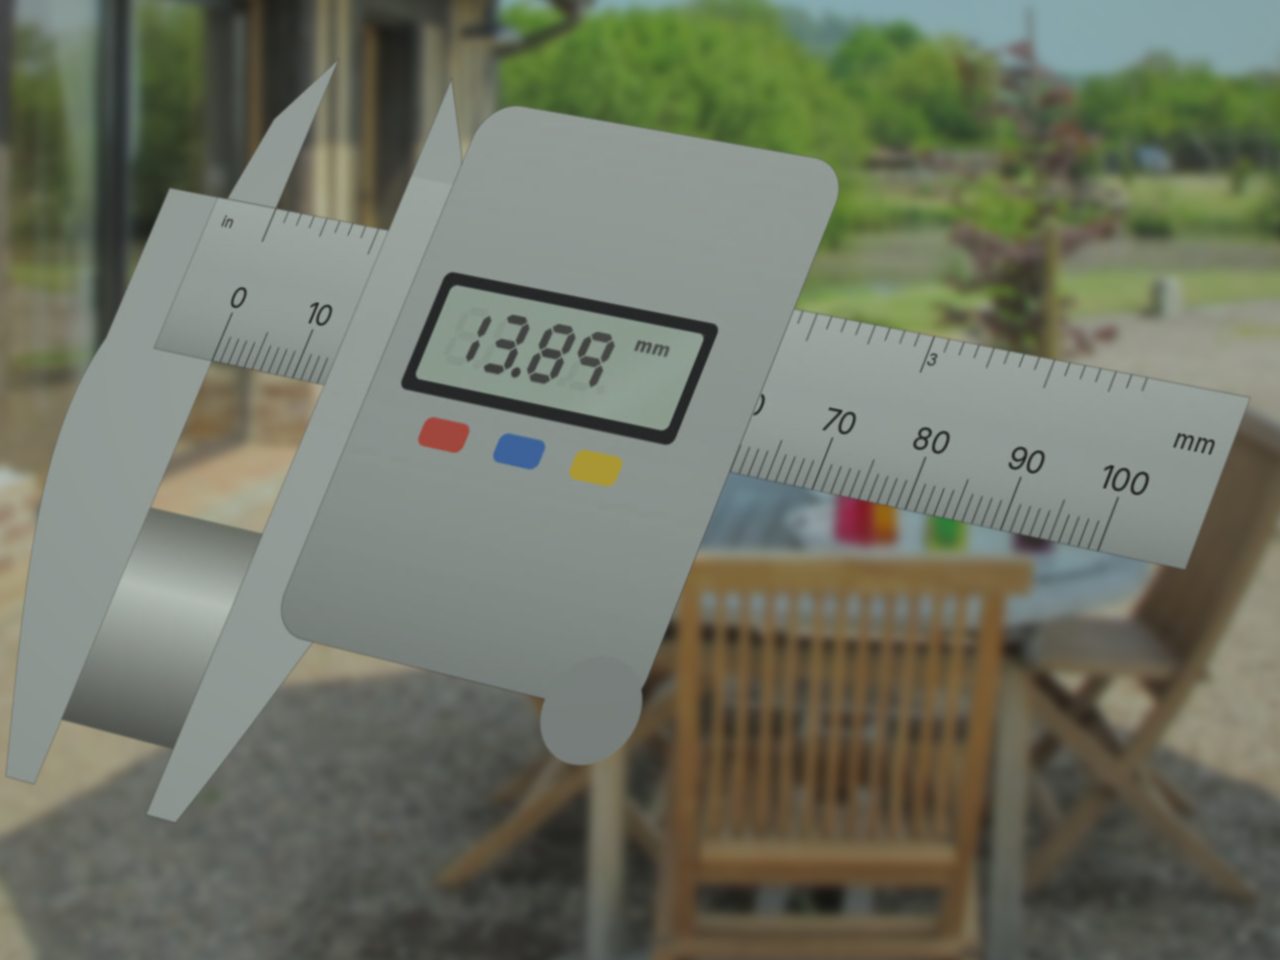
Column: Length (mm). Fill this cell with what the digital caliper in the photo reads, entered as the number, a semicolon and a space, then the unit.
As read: 13.89; mm
